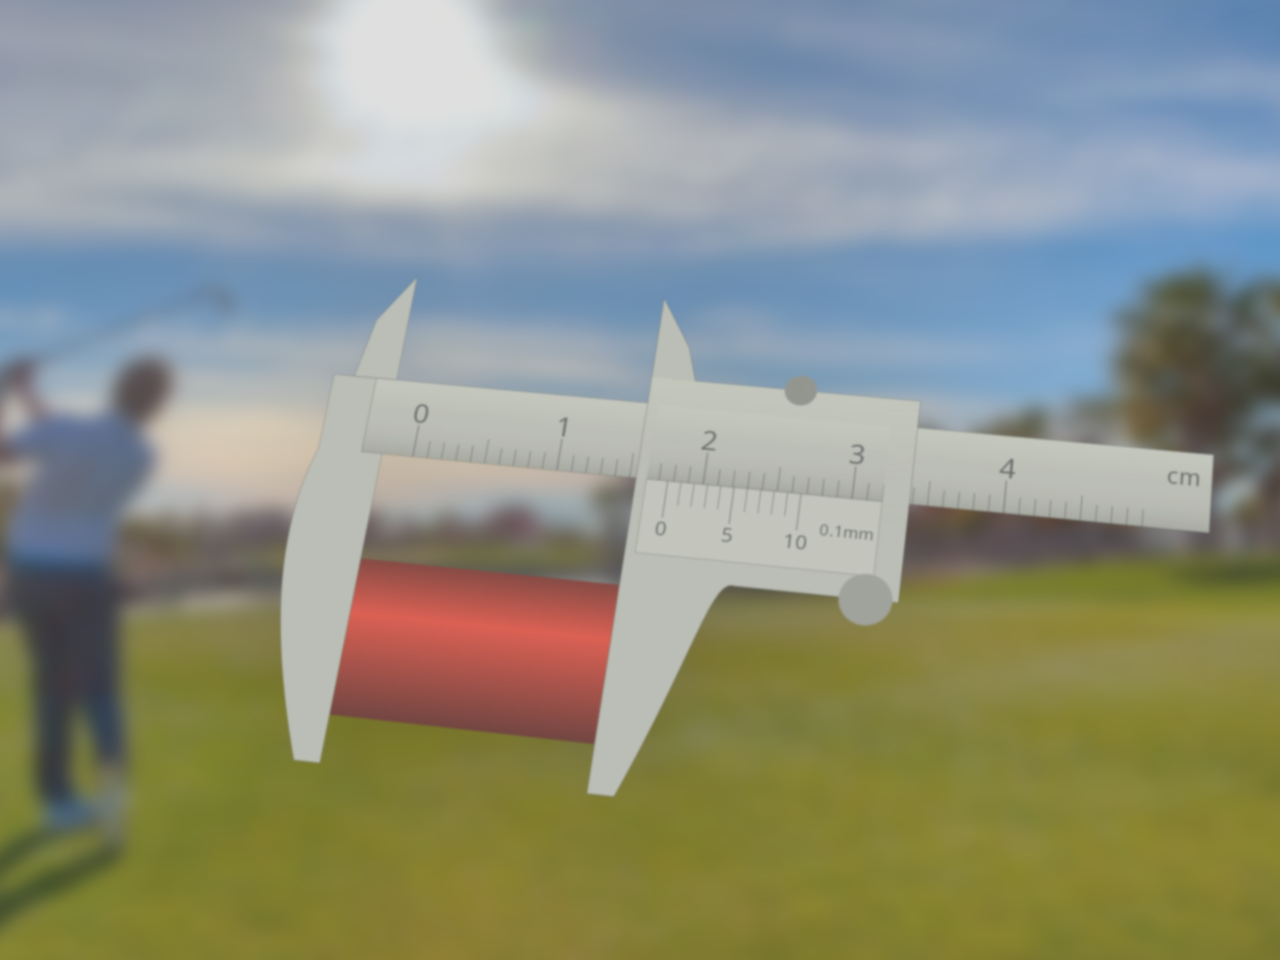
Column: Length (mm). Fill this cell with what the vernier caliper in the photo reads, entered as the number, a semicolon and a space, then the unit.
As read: 17.6; mm
